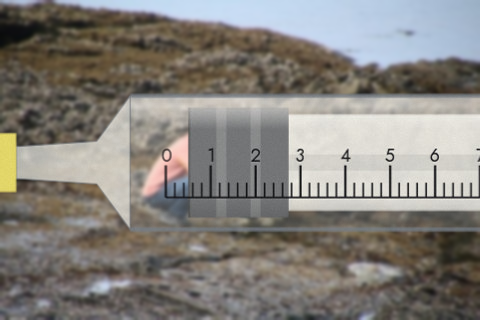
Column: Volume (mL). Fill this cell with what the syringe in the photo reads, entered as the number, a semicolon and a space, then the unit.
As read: 0.5; mL
